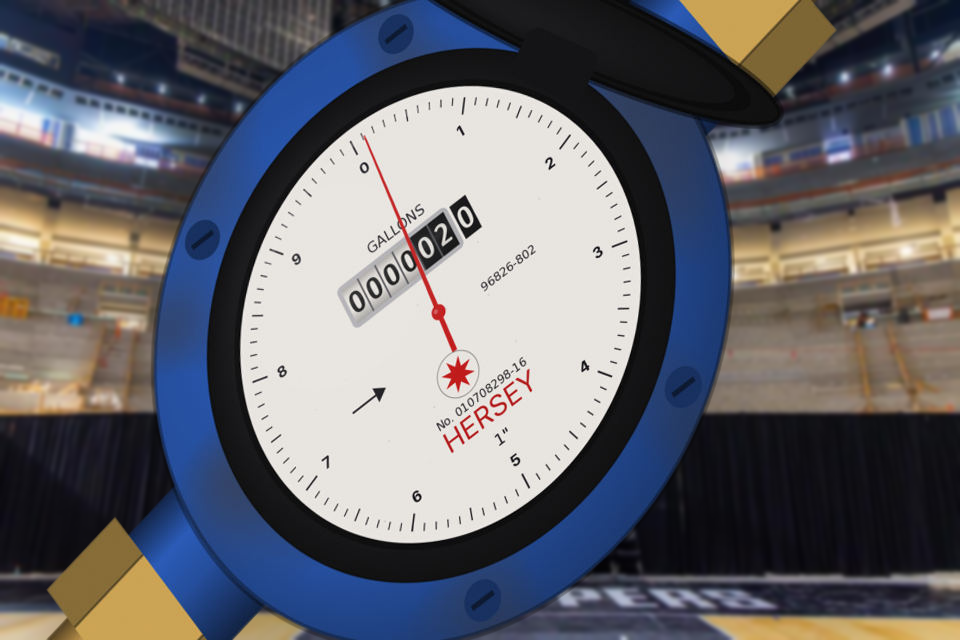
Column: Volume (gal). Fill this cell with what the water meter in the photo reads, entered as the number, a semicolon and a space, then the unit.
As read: 20.1; gal
